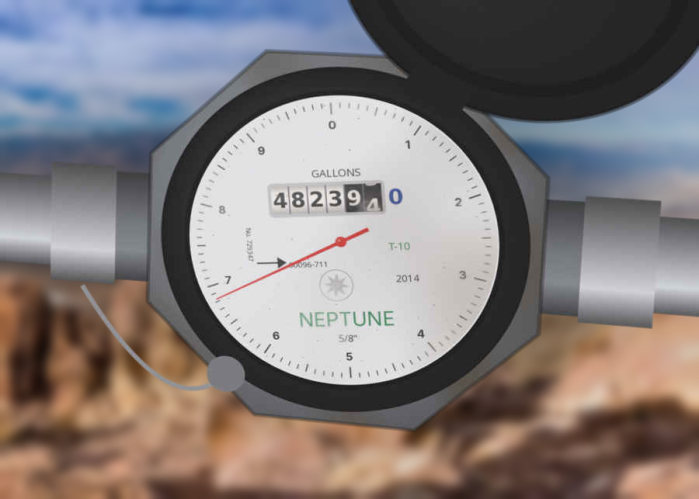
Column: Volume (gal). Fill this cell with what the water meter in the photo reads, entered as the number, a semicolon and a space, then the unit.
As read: 4823936.8; gal
